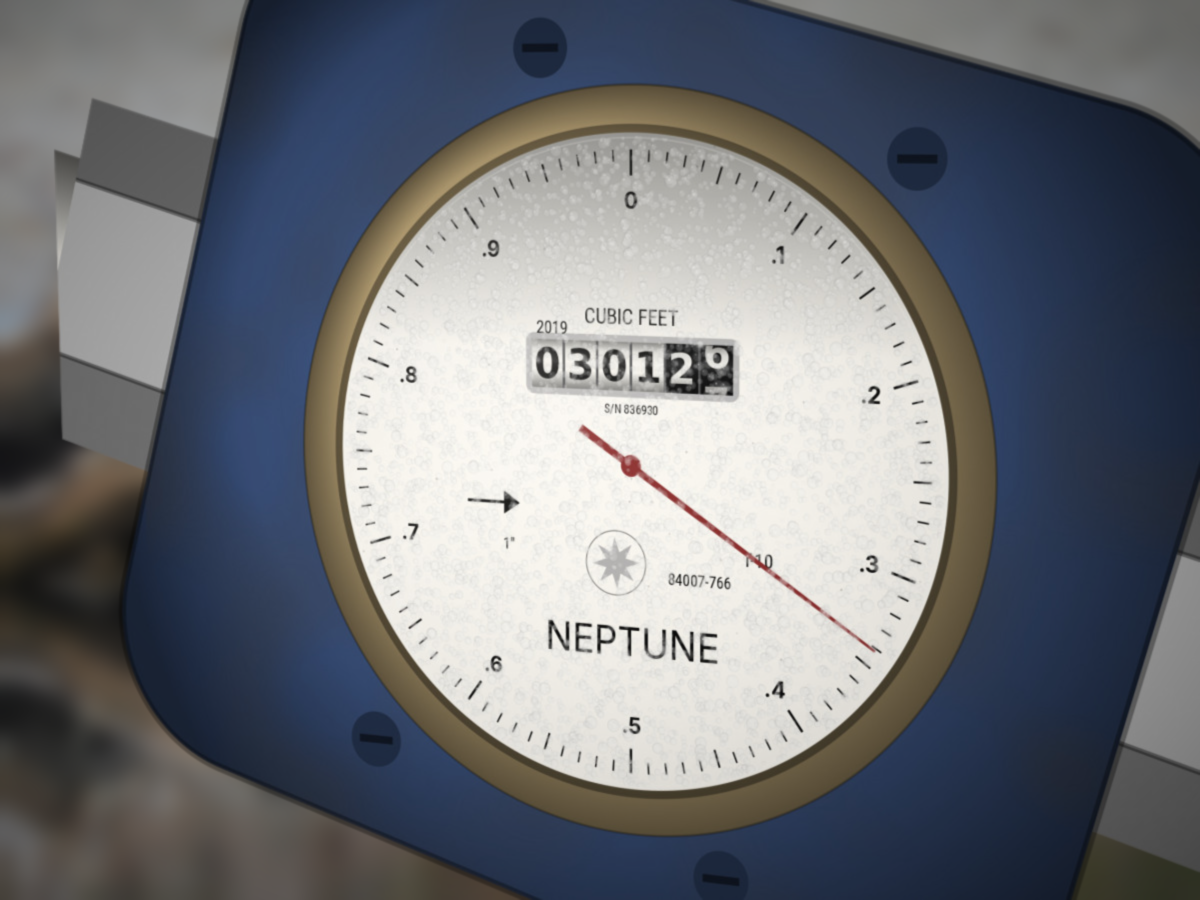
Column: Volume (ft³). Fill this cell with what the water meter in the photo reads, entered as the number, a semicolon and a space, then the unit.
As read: 30126.34; ft³
